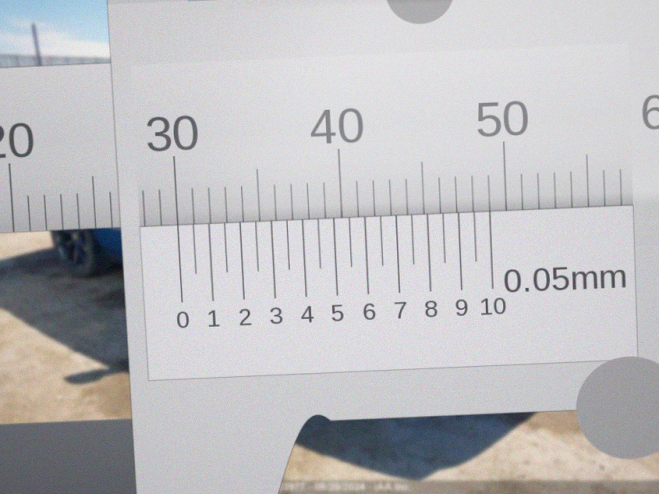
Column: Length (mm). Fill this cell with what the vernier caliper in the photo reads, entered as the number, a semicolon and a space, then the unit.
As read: 30.0; mm
